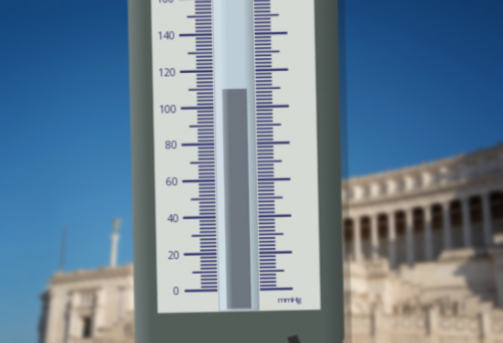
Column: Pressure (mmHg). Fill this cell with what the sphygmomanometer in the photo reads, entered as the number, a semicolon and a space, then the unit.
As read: 110; mmHg
